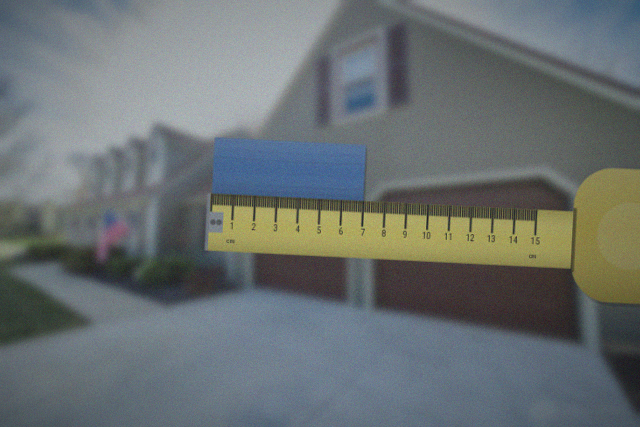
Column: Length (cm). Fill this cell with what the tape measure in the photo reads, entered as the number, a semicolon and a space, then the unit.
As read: 7; cm
